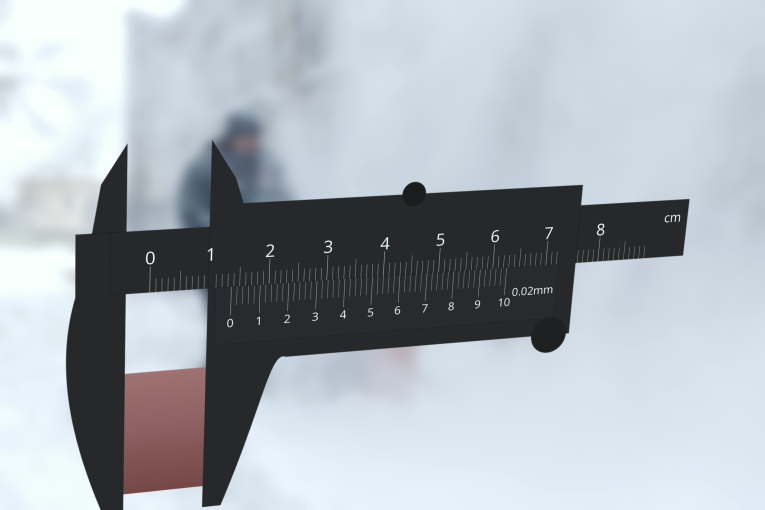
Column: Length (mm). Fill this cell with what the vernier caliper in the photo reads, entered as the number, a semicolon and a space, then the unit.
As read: 13.6; mm
